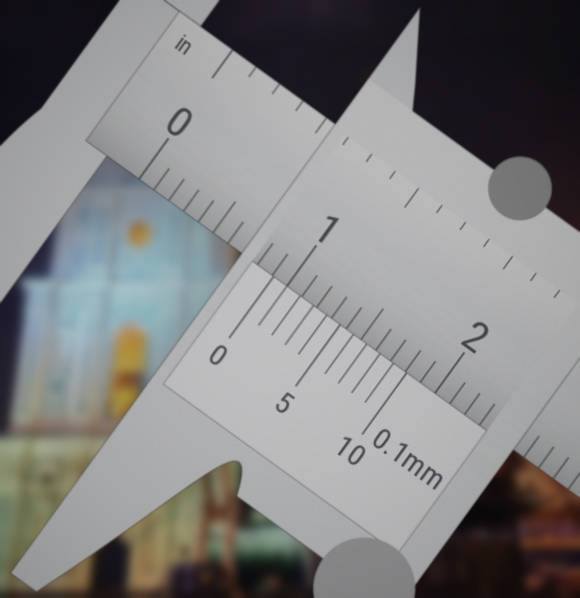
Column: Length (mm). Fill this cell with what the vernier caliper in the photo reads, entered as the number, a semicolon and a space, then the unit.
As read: 9.1; mm
